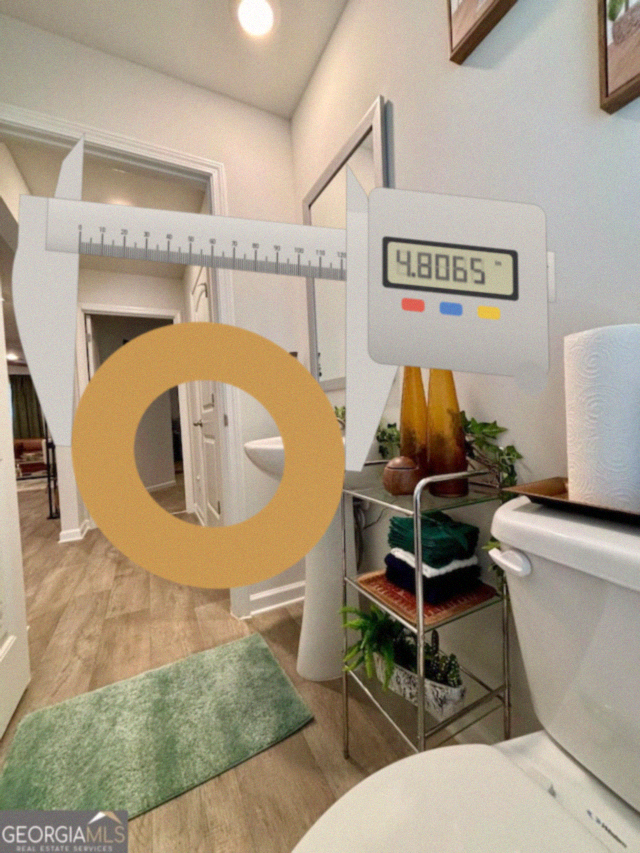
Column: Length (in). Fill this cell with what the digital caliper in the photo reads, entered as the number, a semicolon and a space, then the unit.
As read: 4.8065; in
